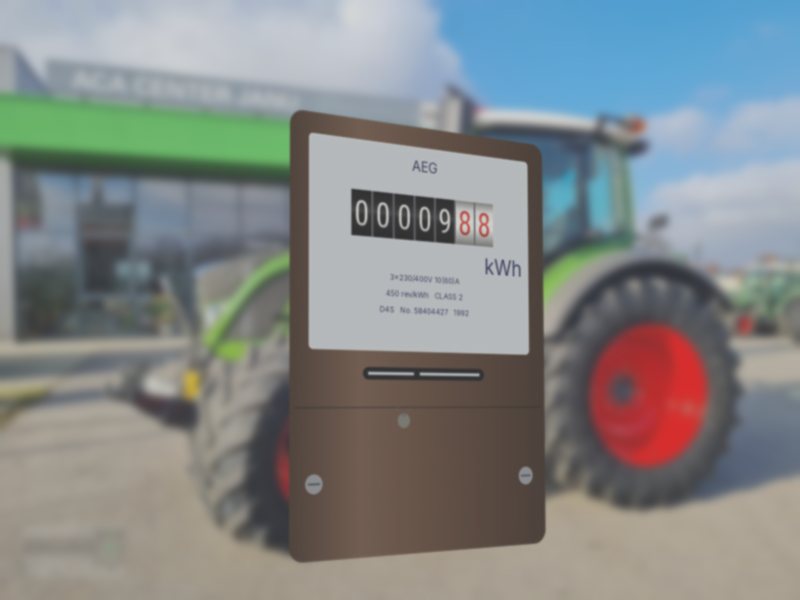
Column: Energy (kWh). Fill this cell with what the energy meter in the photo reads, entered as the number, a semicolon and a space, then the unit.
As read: 9.88; kWh
